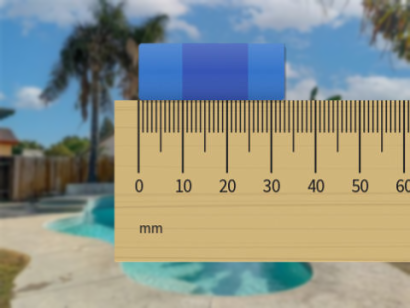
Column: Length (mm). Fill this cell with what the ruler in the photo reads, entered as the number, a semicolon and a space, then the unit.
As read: 33; mm
